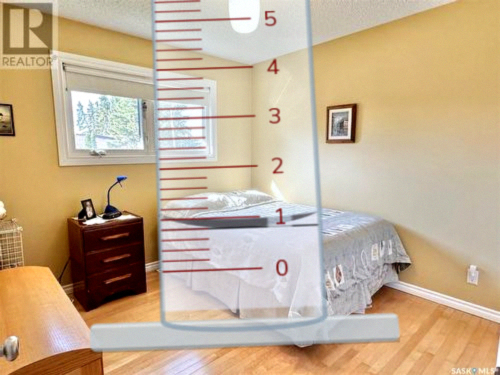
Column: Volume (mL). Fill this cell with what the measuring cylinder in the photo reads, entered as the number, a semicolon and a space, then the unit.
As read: 0.8; mL
